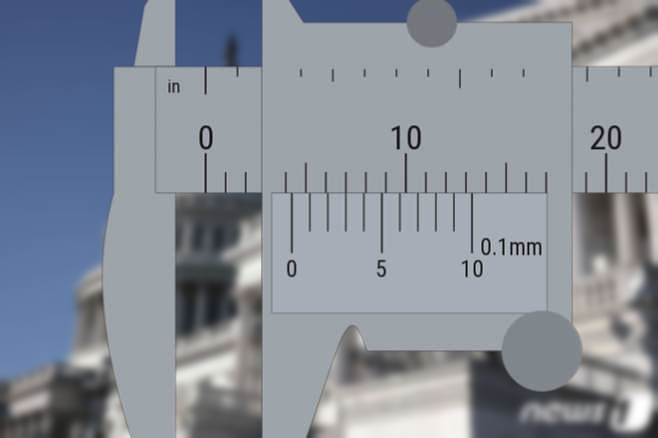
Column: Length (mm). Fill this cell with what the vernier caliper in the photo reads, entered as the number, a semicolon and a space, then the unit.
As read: 4.3; mm
